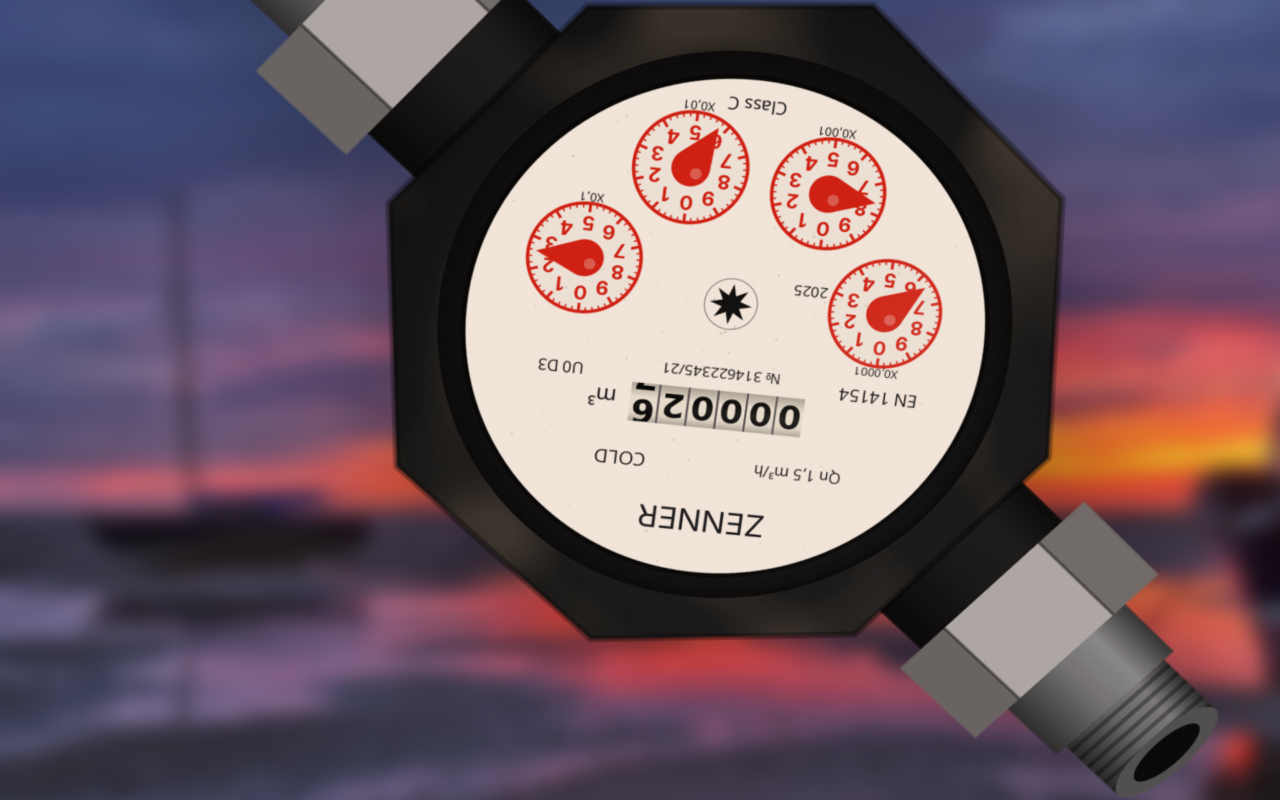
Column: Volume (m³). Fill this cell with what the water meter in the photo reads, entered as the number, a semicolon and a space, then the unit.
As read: 26.2576; m³
